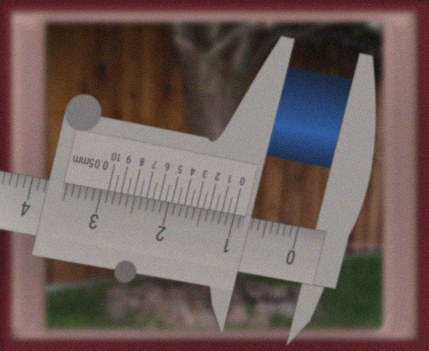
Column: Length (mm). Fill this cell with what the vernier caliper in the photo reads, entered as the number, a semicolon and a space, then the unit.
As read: 10.0; mm
